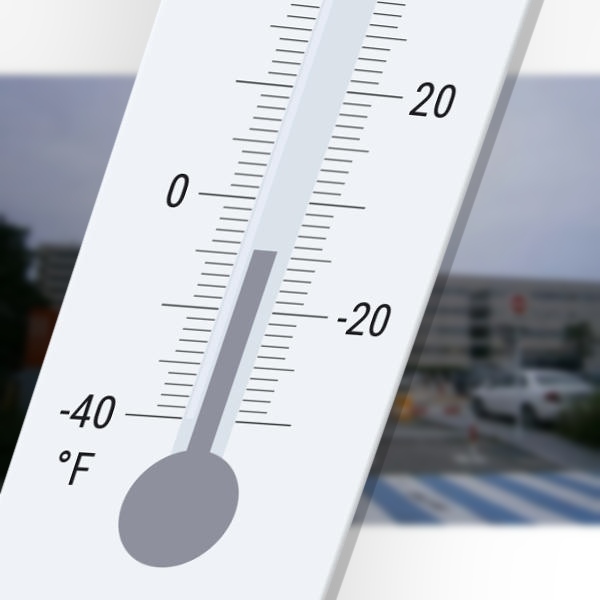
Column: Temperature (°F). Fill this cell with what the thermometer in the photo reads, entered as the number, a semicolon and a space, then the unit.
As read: -9; °F
